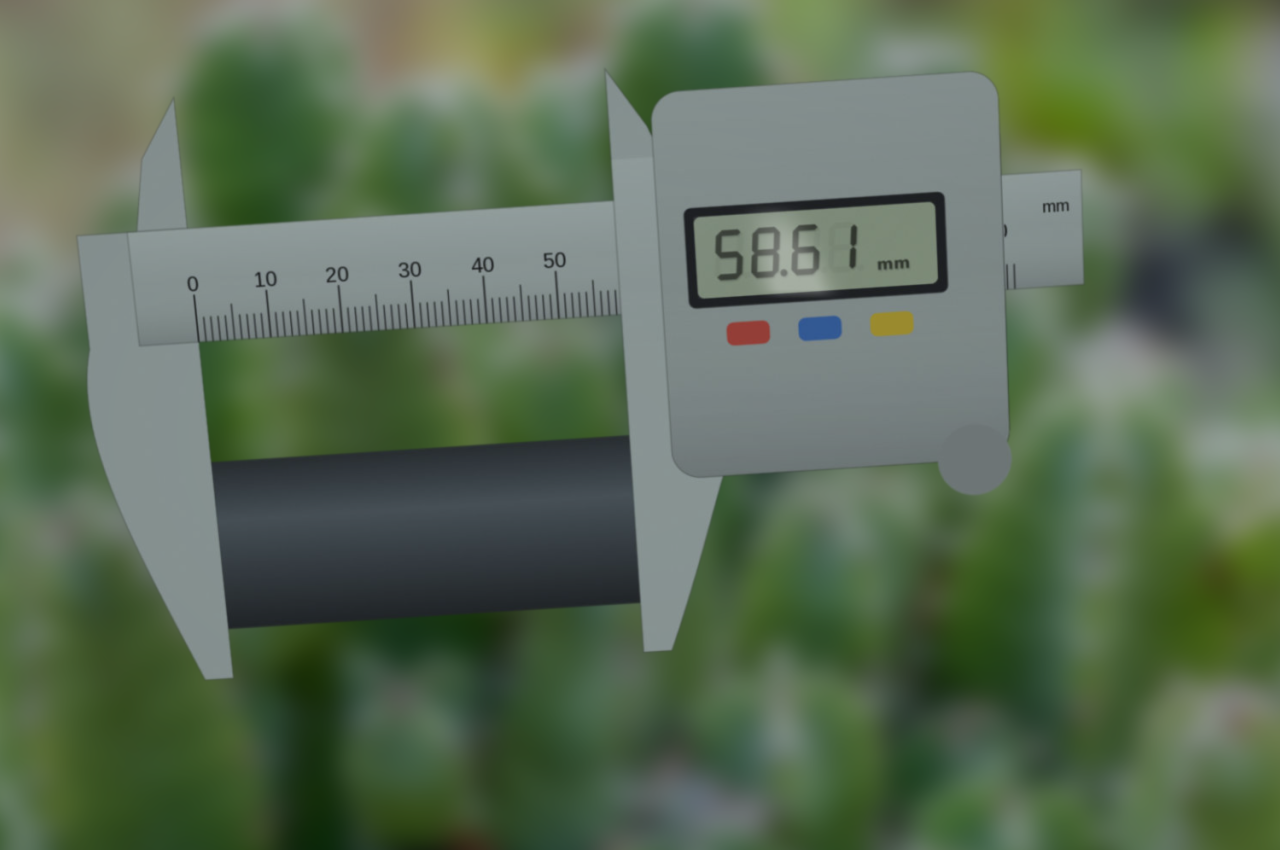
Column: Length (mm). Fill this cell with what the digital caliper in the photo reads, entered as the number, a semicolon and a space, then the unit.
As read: 58.61; mm
